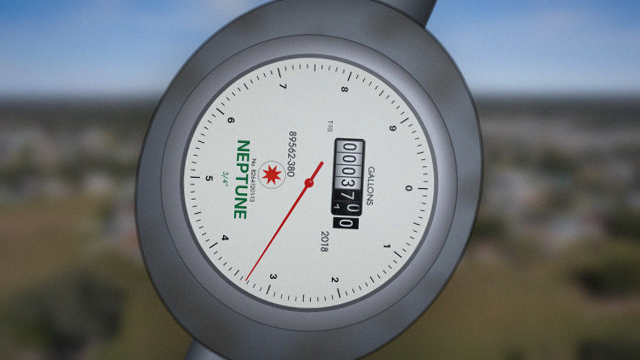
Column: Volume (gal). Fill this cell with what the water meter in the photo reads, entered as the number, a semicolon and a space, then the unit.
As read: 3703.3; gal
